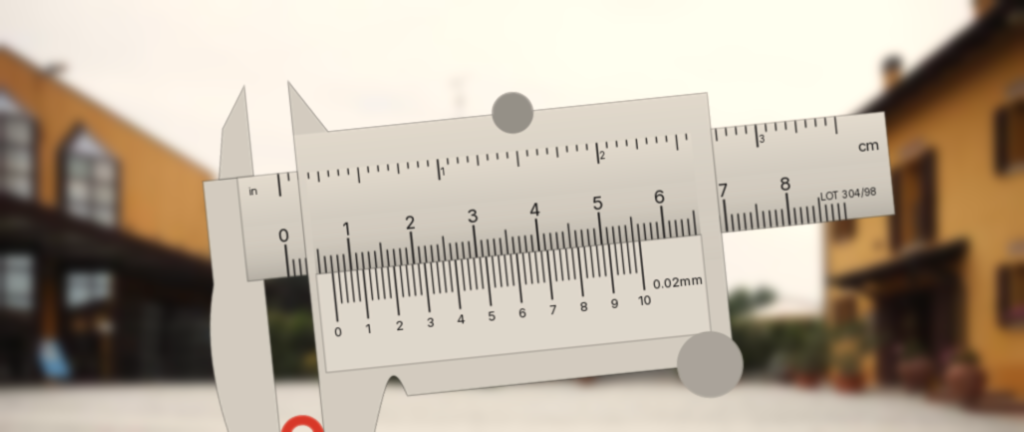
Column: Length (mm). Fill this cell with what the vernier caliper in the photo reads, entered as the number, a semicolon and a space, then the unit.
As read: 7.0; mm
